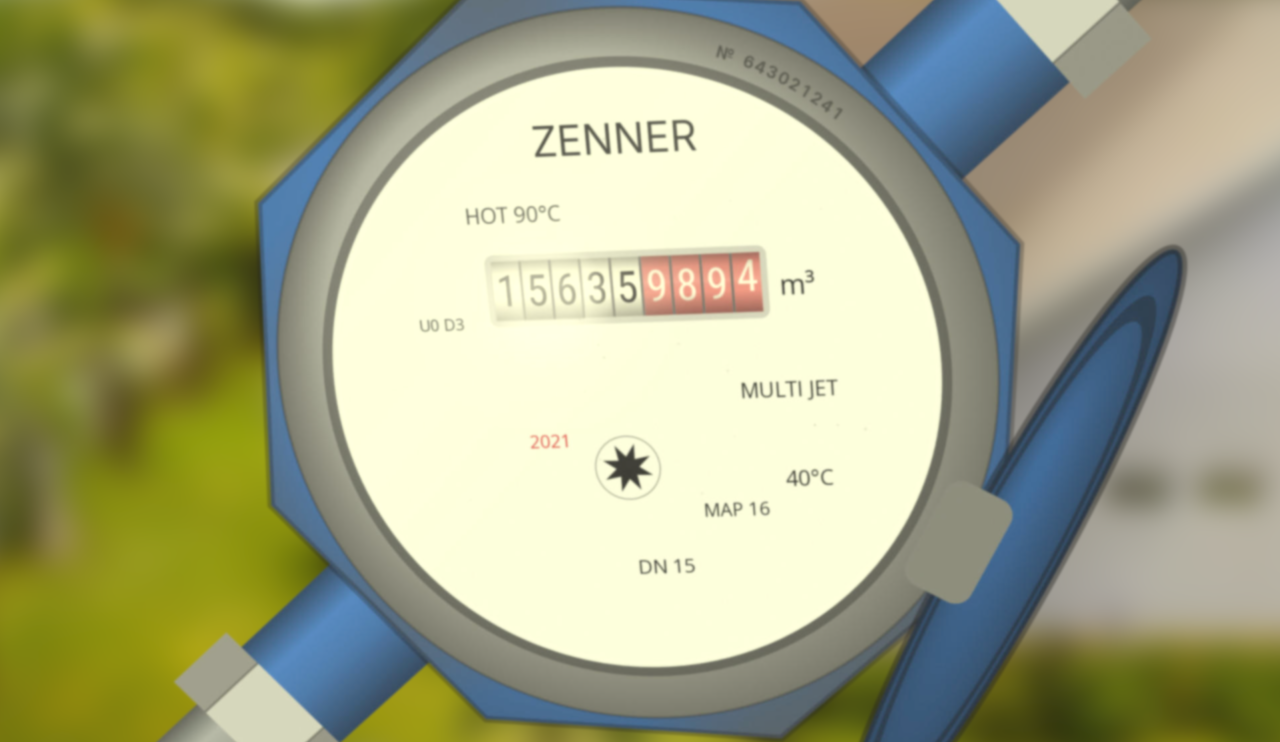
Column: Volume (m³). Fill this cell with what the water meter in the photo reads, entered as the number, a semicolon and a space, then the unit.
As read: 15635.9894; m³
